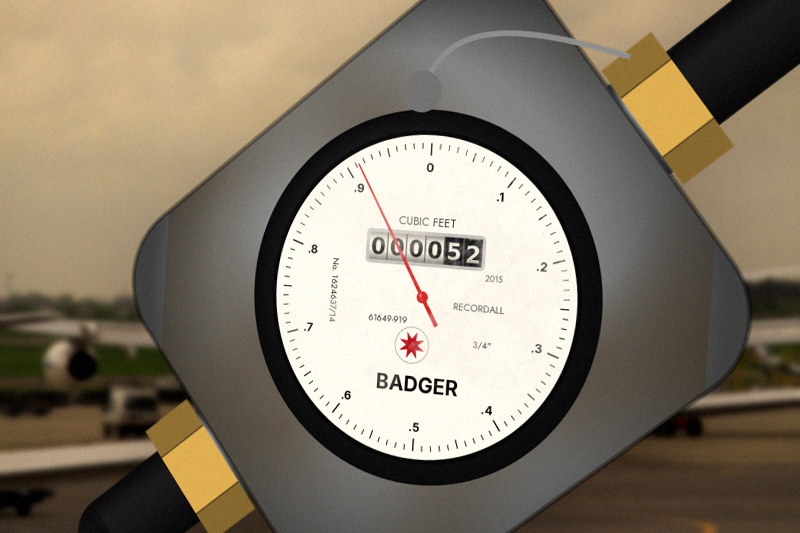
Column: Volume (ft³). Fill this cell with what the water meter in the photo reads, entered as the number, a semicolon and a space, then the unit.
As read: 51.91; ft³
